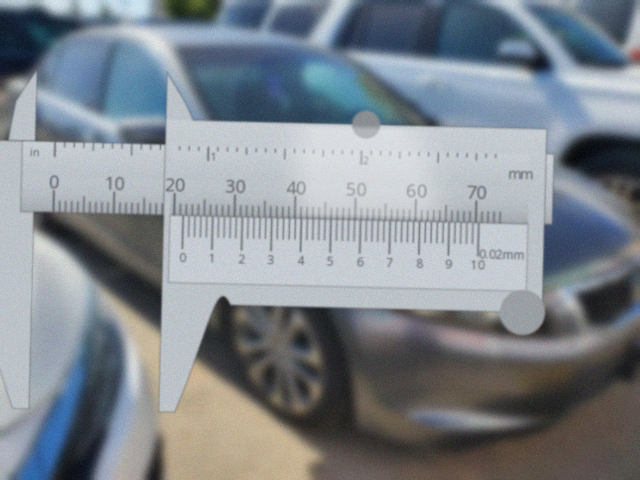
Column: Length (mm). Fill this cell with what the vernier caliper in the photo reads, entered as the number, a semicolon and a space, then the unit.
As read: 21.5; mm
